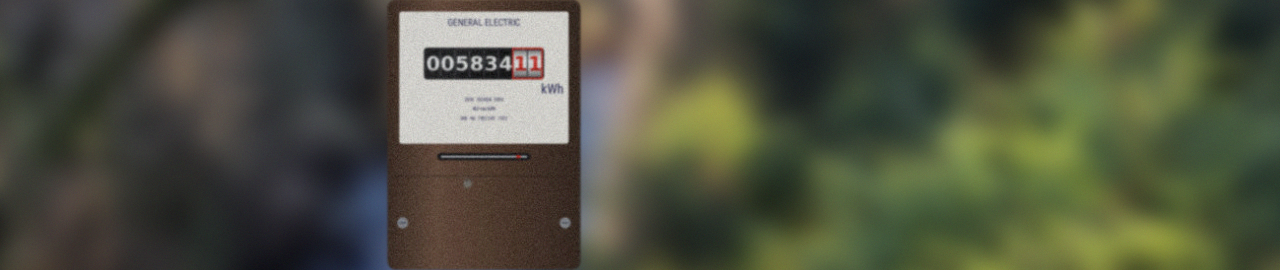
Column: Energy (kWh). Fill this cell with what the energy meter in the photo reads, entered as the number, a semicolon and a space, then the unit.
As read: 5834.11; kWh
